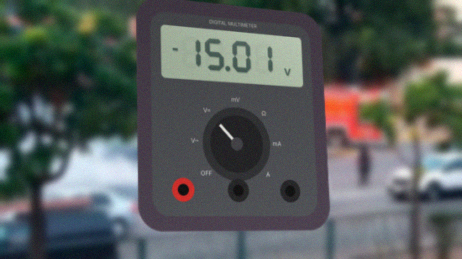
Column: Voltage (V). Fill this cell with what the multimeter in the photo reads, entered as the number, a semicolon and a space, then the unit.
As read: -15.01; V
